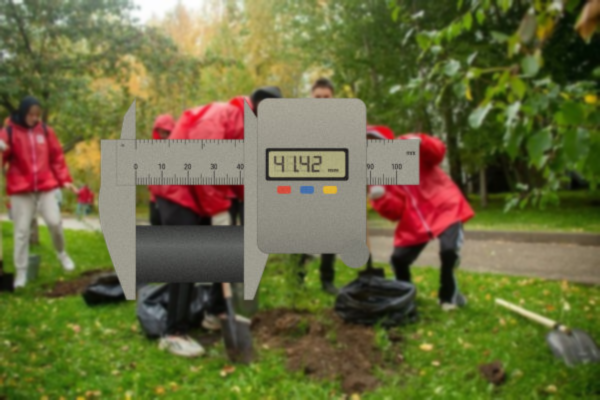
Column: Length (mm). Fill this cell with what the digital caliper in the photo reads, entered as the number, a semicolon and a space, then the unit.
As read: 41.42; mm
